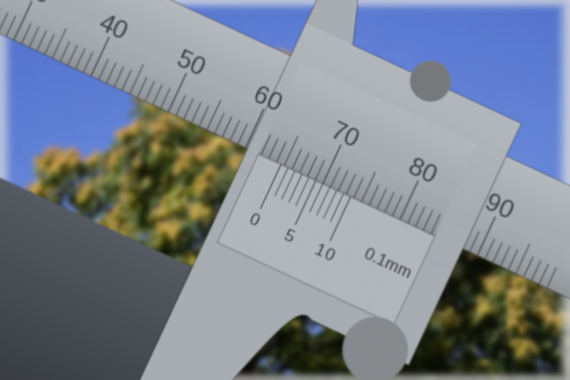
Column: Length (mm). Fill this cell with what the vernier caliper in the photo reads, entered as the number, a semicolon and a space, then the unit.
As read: 64.6; mm
